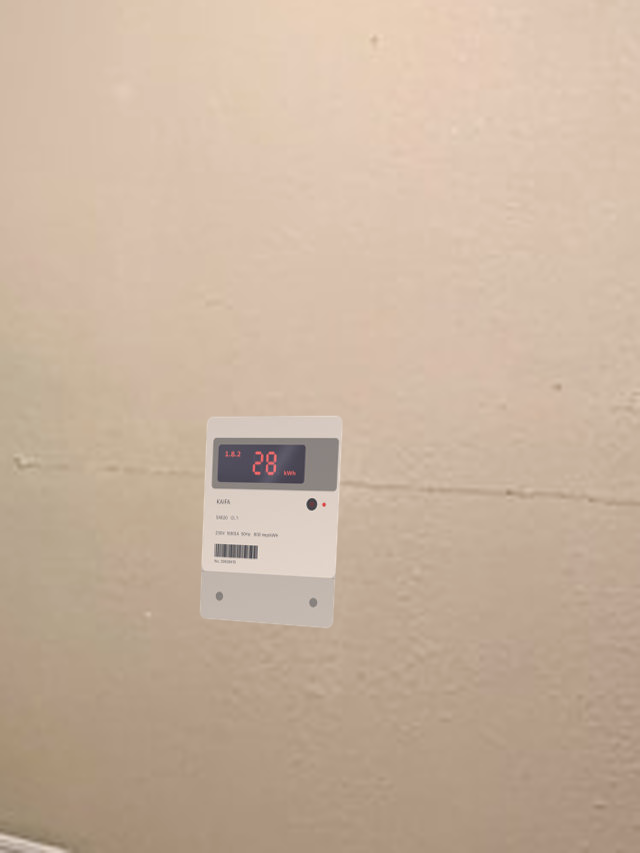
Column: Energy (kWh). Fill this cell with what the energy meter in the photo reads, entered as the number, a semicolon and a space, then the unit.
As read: 28; kWh
